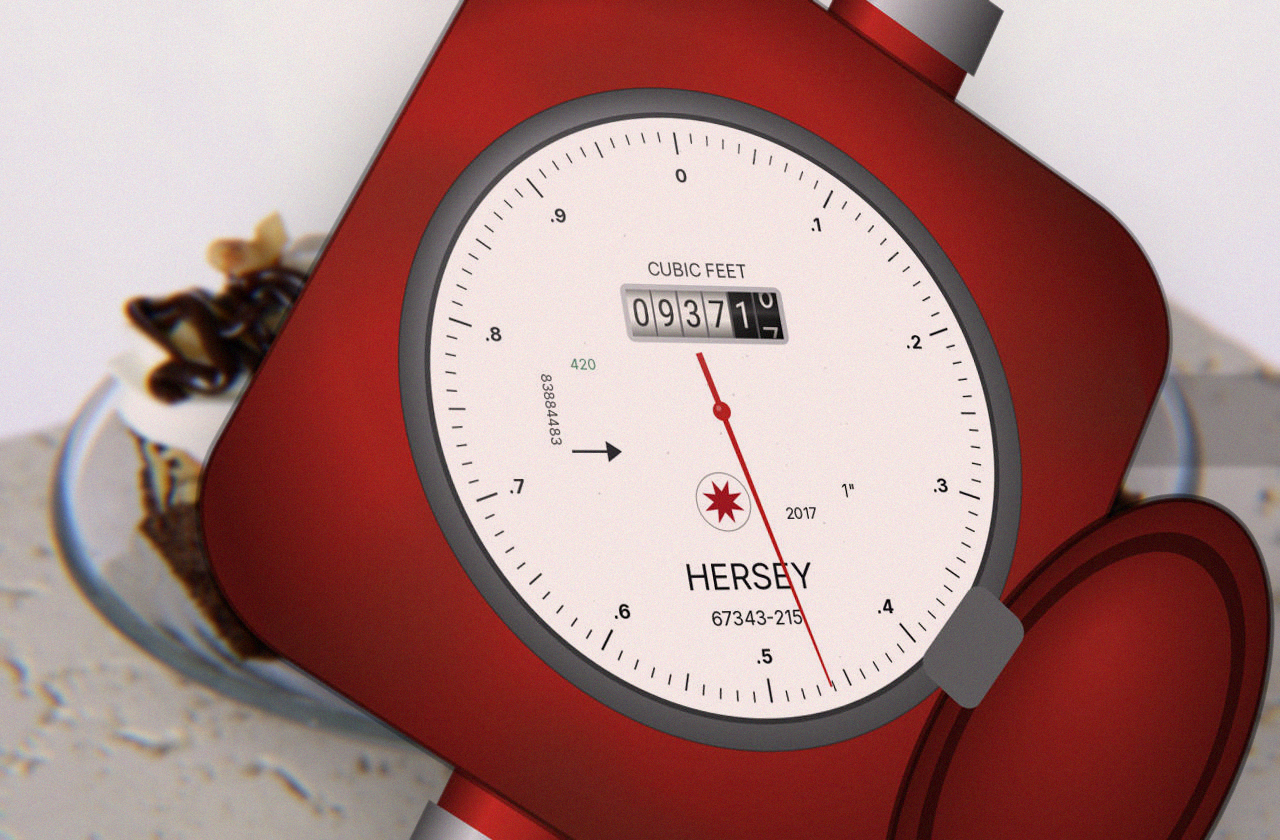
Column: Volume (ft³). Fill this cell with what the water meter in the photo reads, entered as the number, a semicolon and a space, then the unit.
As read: 93716.46; ft³
